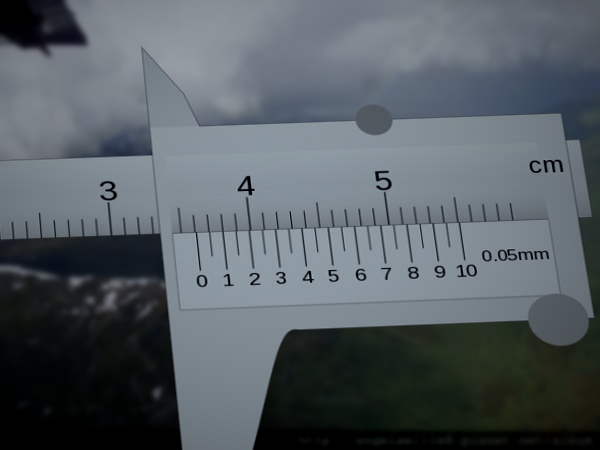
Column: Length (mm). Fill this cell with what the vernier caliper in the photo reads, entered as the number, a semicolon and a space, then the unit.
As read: 36.1; mm
